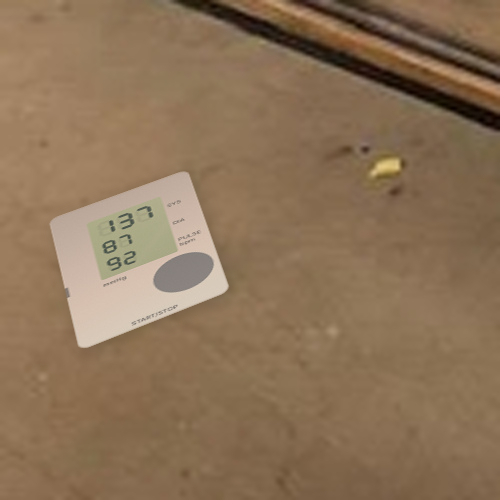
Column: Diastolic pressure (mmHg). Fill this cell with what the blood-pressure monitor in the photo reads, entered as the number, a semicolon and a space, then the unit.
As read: 87; mmHg
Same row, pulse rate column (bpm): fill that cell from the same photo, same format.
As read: 92; bpm
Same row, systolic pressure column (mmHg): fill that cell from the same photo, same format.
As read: 137; mmHg
